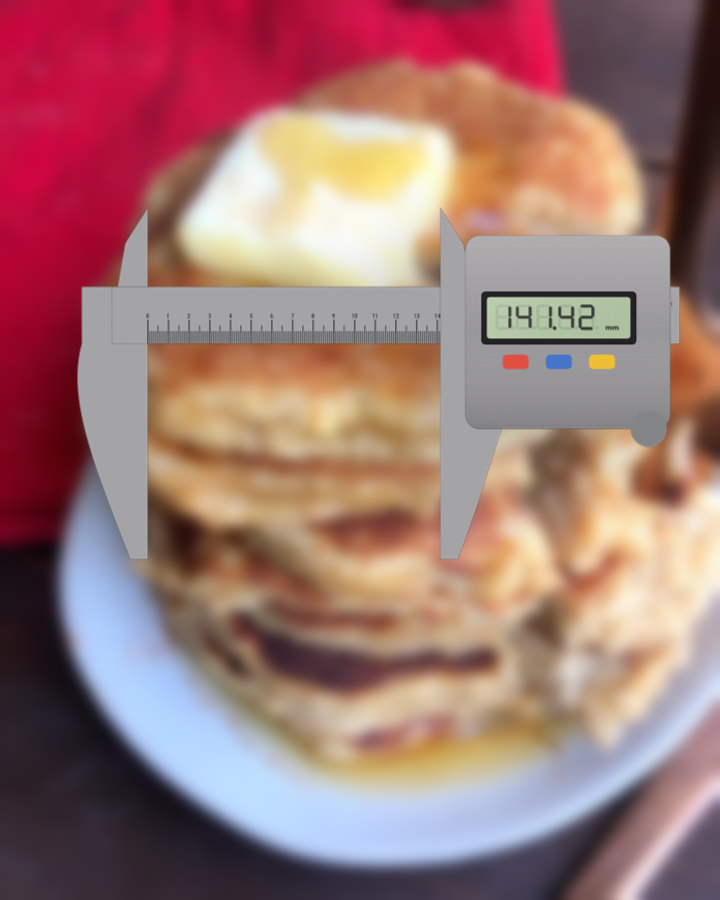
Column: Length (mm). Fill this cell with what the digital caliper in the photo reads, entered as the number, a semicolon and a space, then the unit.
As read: 141.42; mm
